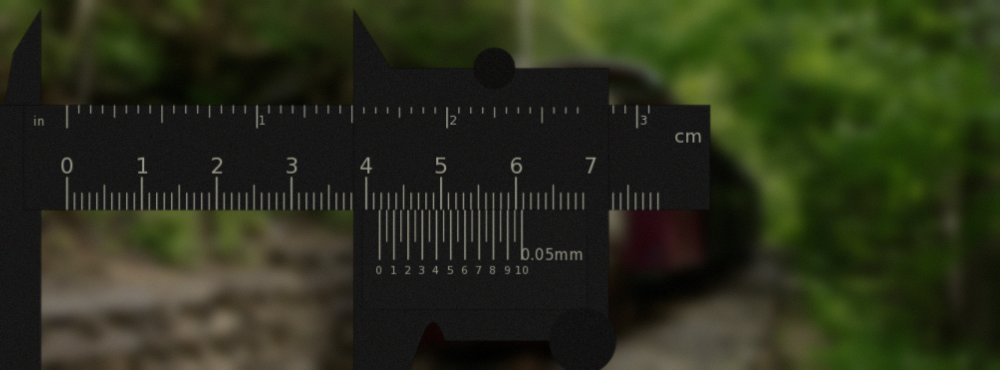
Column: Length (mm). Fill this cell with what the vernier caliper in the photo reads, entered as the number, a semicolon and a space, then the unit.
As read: 41.8; mm
